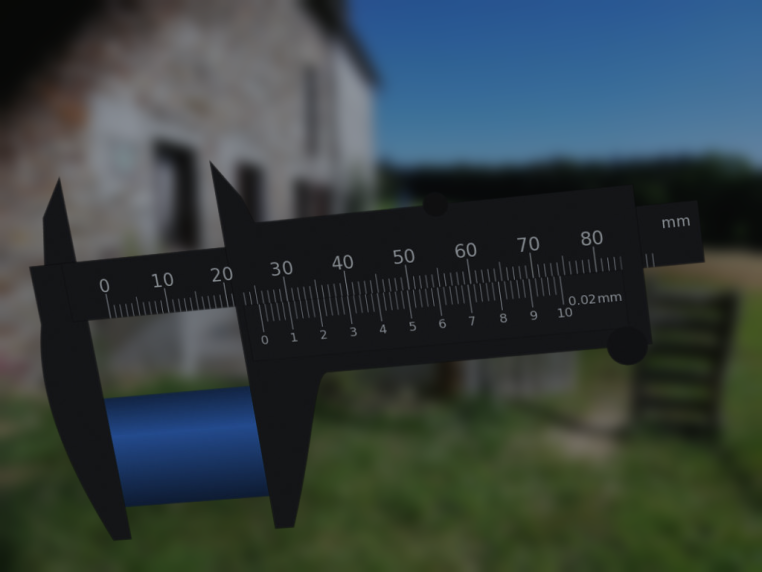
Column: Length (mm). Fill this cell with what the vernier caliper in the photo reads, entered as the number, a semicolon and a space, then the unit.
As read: 25.2; mm
